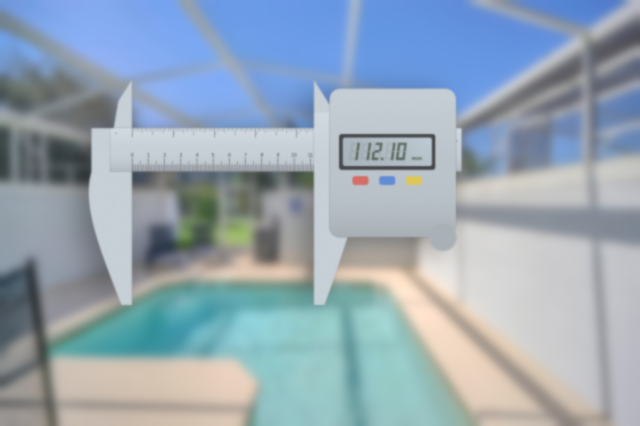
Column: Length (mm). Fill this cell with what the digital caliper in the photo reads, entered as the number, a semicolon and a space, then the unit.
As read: 112.10; mm
